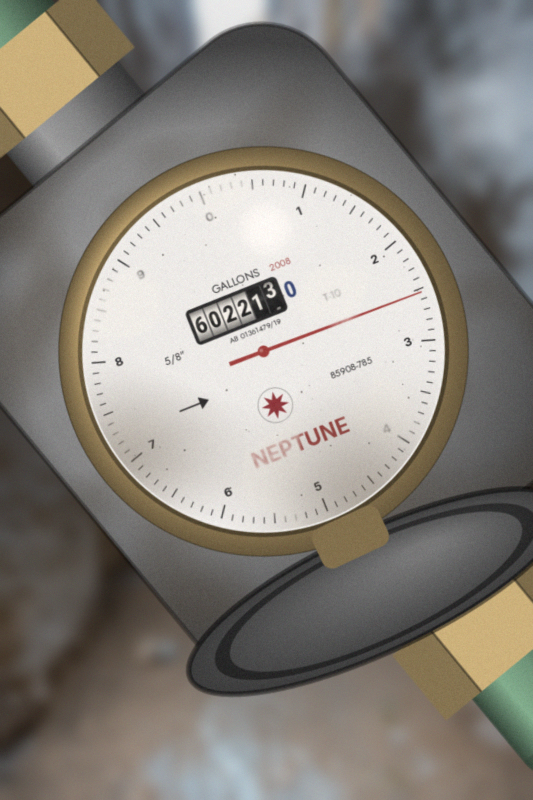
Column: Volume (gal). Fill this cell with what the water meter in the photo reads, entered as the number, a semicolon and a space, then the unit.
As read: 6022132.5; gal
